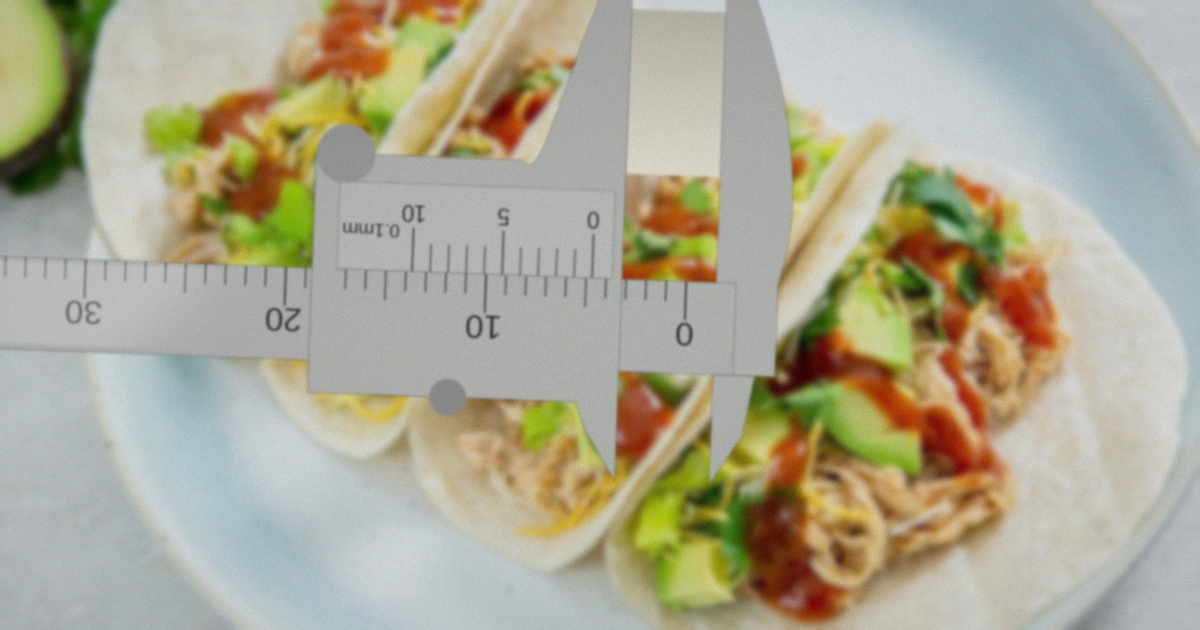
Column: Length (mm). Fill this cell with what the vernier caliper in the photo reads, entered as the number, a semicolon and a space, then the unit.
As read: 4.7; mm
